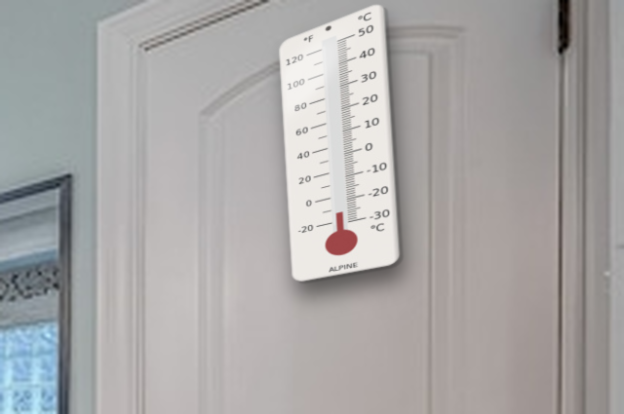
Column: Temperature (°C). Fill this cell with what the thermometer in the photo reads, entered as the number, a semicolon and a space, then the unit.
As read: -25; °C
